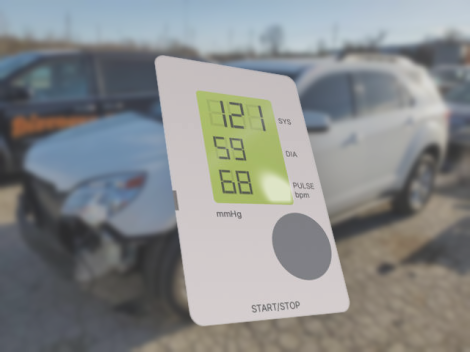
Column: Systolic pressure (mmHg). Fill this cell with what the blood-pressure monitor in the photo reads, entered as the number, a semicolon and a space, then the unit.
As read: 121; mmHg
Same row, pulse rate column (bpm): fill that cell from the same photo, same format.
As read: 68; bpm
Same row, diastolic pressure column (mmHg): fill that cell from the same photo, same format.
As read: 59; mmHg
